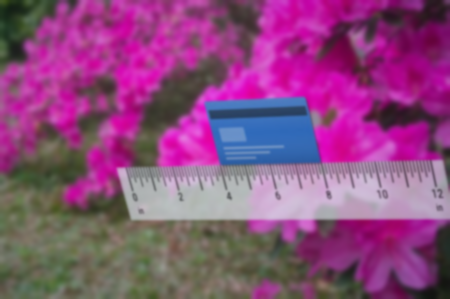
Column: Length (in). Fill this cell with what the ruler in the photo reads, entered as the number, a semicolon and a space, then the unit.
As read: 4; in
